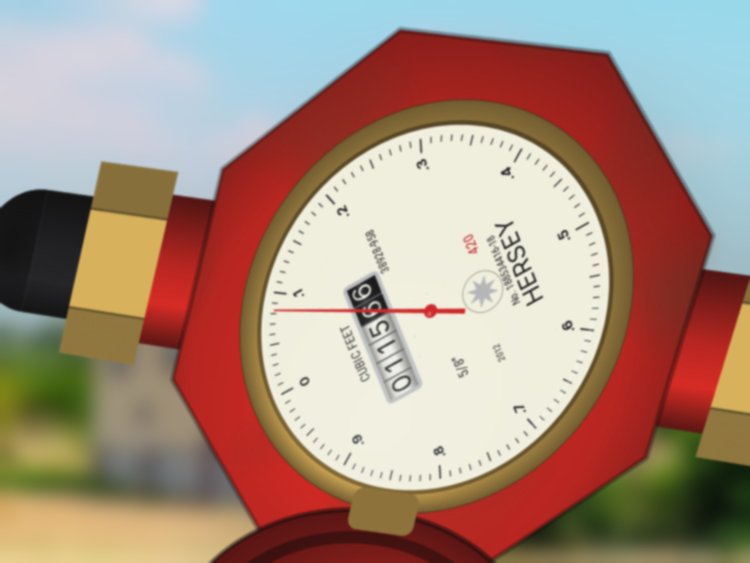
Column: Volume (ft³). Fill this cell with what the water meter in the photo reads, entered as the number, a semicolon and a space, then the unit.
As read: 11566.08; ft³
